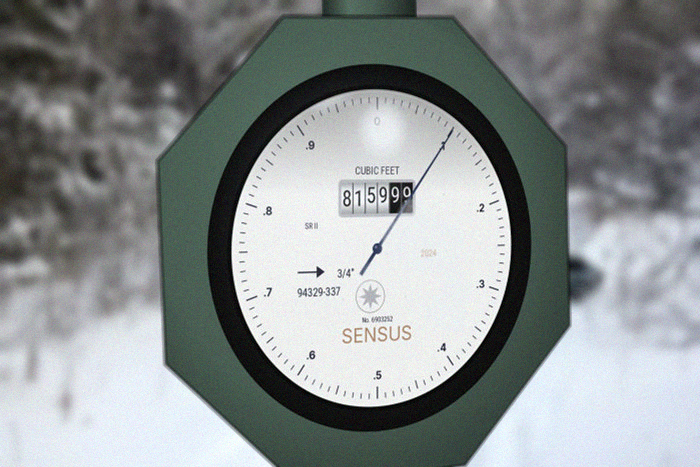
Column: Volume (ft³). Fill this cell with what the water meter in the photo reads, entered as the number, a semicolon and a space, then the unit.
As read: 815999.10; ft³
